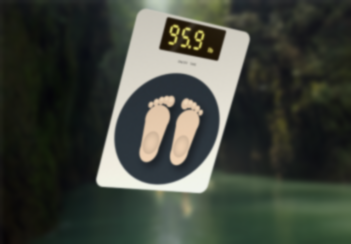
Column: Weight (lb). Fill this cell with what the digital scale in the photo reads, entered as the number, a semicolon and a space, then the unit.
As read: 95.9; lb
